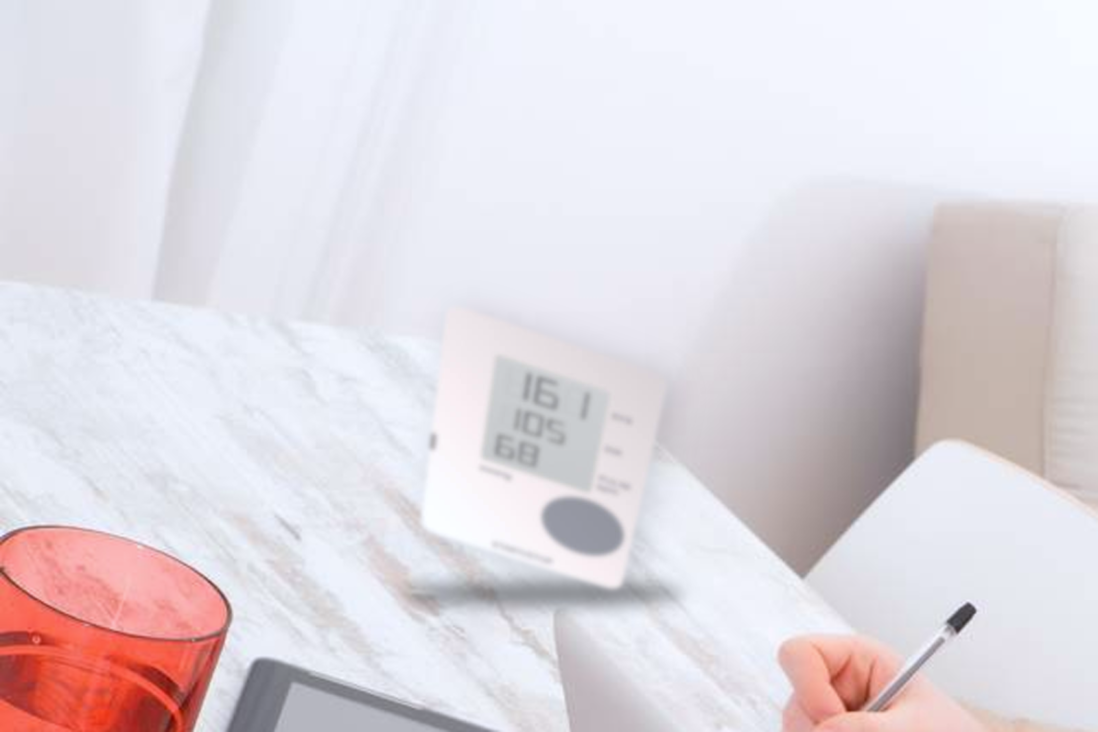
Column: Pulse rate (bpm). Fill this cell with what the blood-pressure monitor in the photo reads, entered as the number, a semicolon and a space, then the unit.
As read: 68; bpm
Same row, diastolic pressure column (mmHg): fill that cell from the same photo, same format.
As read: 105; mmHg
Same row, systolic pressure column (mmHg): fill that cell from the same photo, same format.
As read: 161; mmHg
